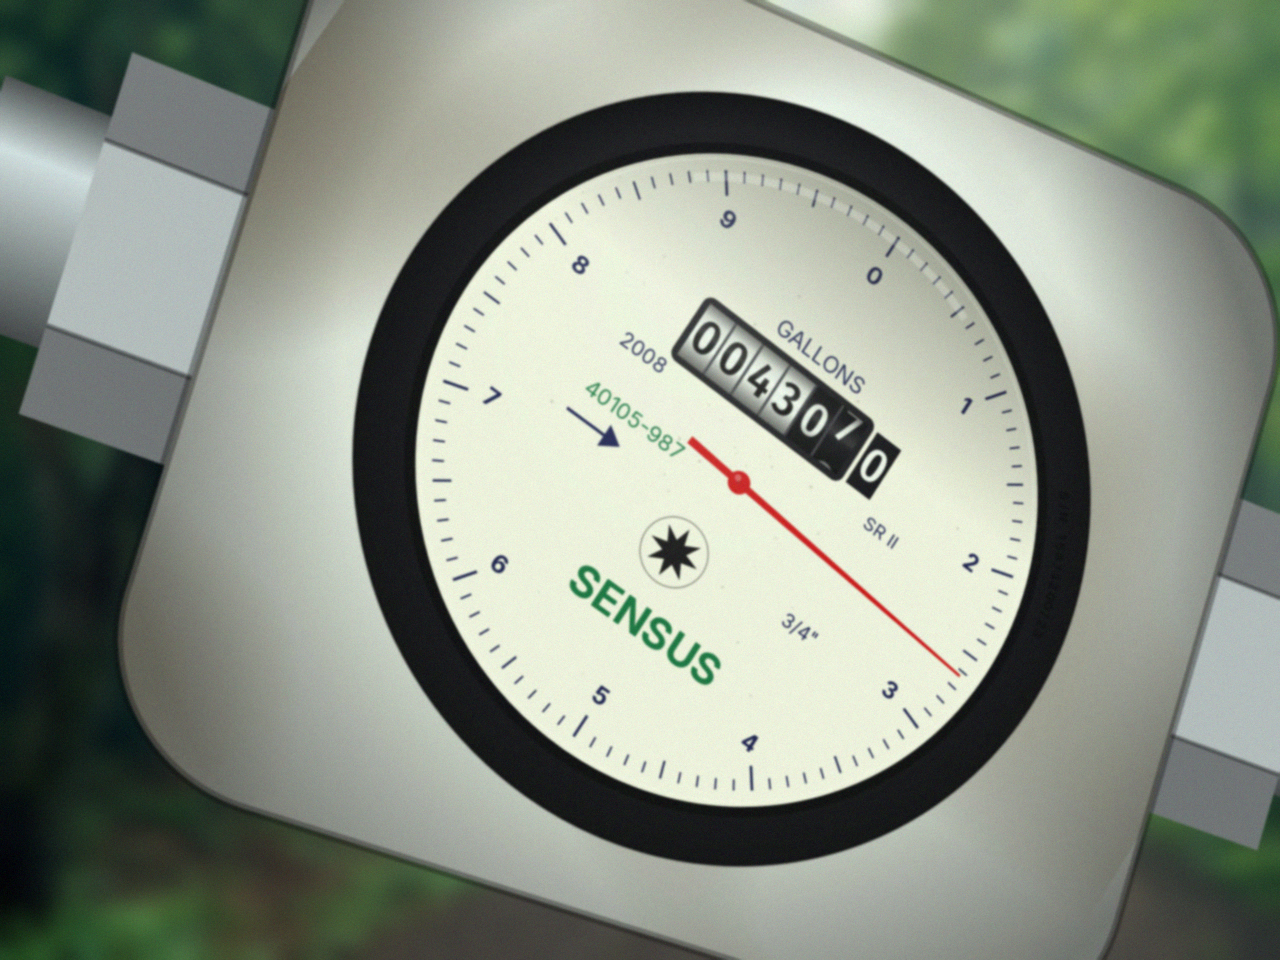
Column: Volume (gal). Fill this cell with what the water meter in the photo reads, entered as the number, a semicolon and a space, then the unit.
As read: 43072.6; gal
